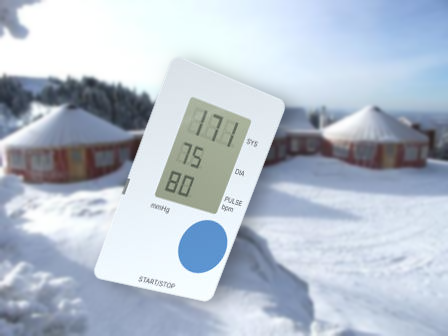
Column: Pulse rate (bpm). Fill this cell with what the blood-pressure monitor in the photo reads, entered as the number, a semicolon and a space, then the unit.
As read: 80; bpm
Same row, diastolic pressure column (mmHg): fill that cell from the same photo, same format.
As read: 75; mmHg
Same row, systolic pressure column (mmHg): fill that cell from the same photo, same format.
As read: 171; mmHg
